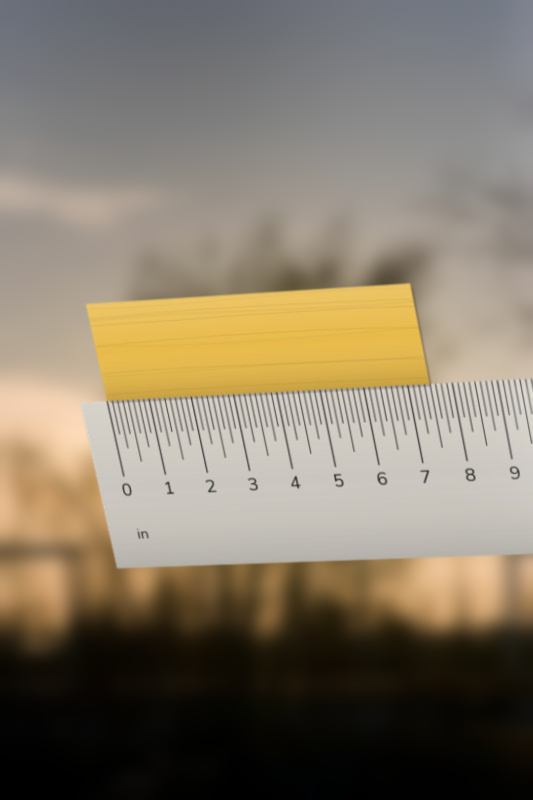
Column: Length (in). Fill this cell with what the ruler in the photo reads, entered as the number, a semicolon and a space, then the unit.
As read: 7.5; in
